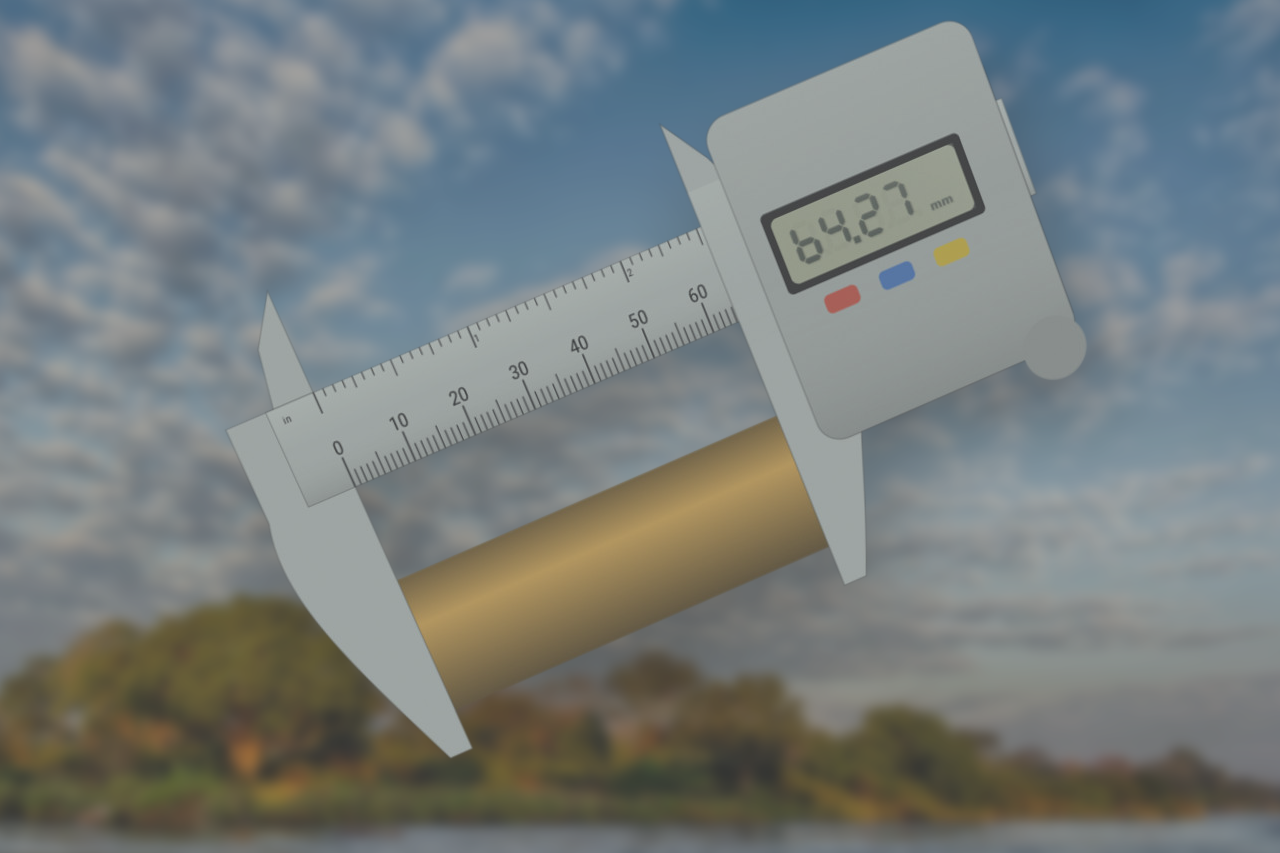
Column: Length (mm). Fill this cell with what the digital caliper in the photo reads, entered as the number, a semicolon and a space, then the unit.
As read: 64.27; mm
